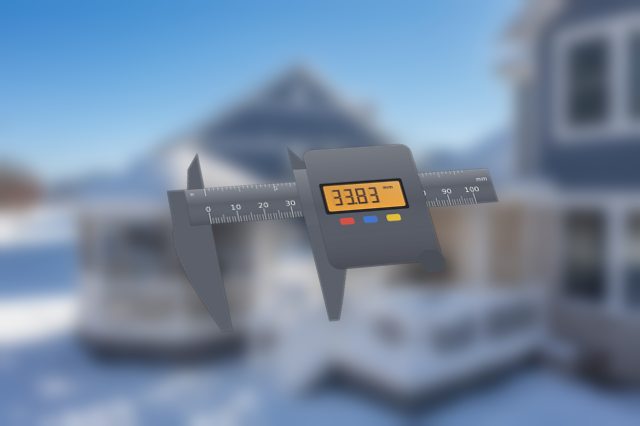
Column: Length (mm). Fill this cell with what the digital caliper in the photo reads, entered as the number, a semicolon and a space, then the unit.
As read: 33.83; mm
